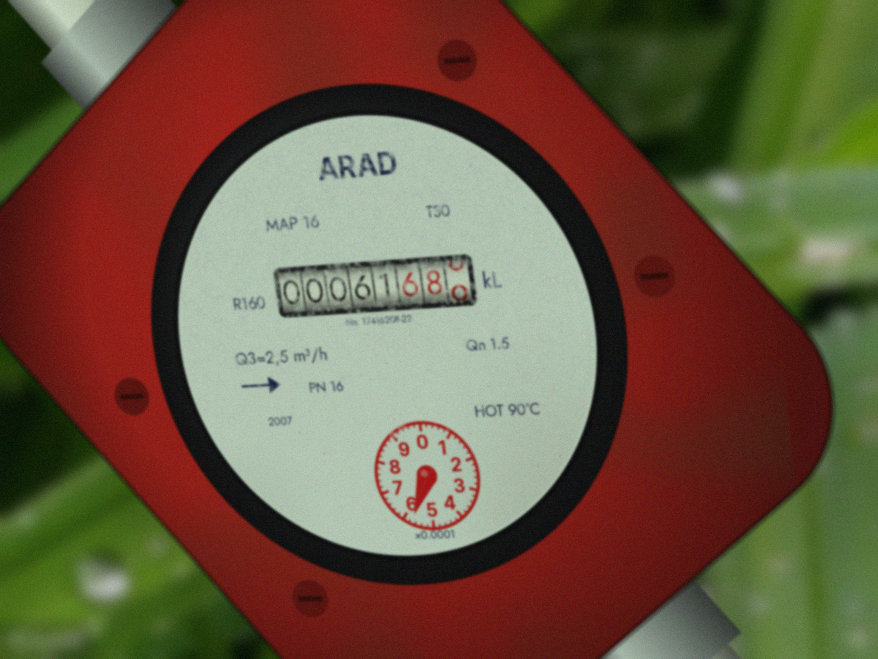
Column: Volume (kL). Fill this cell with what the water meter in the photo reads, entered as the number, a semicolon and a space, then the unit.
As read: 61.6885; kL
